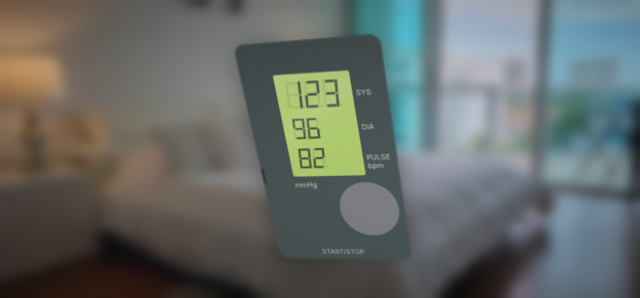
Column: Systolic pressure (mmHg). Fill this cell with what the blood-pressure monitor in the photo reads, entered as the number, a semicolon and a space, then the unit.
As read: 123; mmHg
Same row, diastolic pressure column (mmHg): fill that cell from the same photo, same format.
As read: 96; mmHg
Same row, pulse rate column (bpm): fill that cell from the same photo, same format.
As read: 82; bpm
